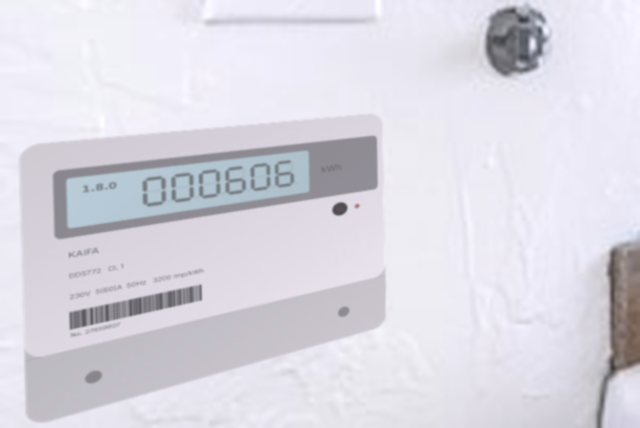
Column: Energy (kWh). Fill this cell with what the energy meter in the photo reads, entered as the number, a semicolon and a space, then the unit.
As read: 606; kWh
